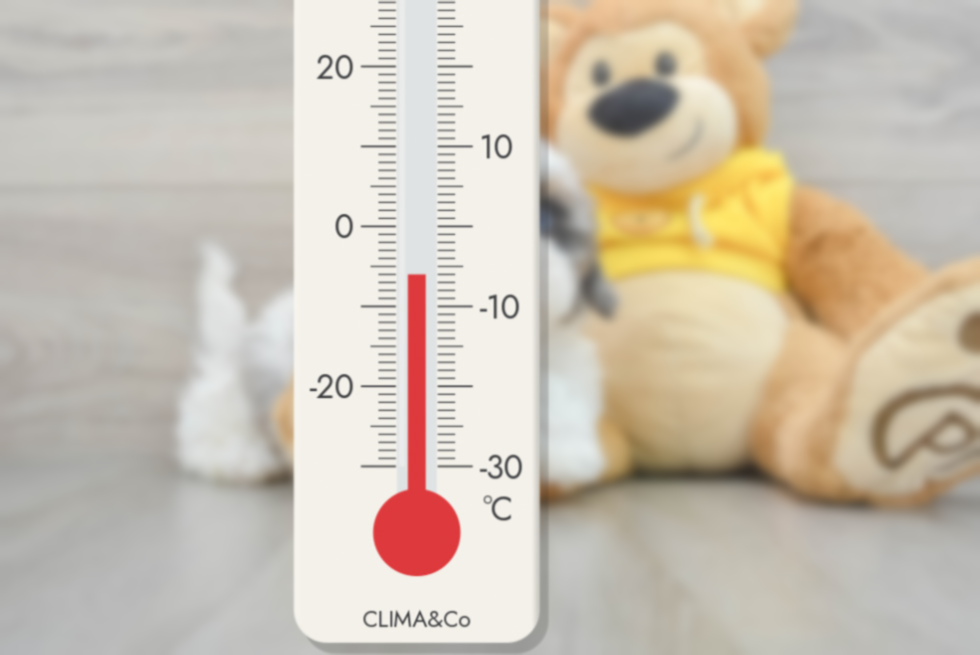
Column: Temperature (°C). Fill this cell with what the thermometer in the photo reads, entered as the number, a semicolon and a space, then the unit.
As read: -6; °C
